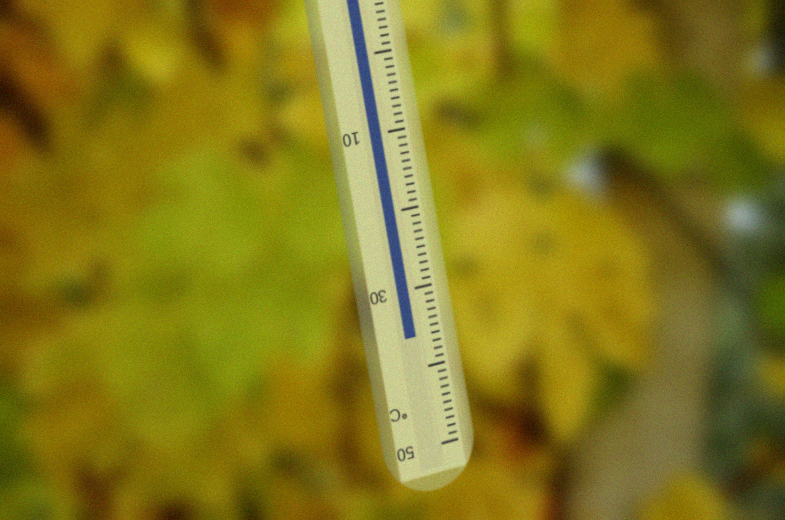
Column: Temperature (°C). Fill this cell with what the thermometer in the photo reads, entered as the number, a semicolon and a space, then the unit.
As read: 36; °C
